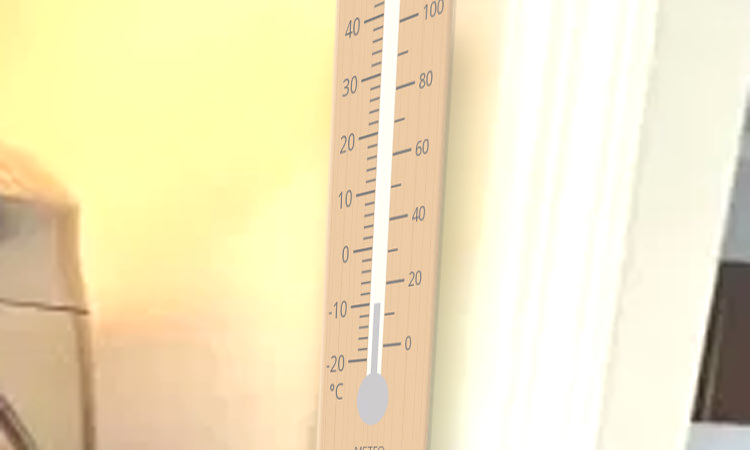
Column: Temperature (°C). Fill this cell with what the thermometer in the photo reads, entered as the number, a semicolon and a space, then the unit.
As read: -10; °C
